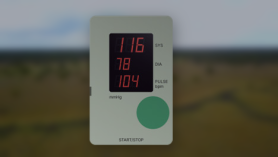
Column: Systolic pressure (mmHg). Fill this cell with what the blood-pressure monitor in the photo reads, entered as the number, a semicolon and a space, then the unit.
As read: 116; mmHg
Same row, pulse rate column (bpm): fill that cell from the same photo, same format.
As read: 104; bpm
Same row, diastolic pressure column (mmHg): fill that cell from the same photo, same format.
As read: 78; mmHg
